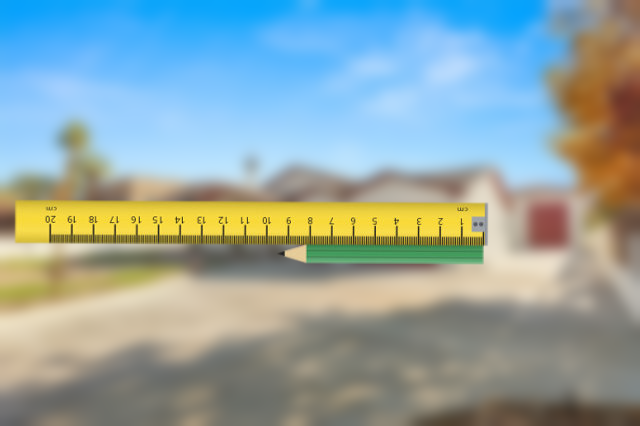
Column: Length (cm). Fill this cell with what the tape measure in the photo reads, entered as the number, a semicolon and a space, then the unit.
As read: 9.5; cm
